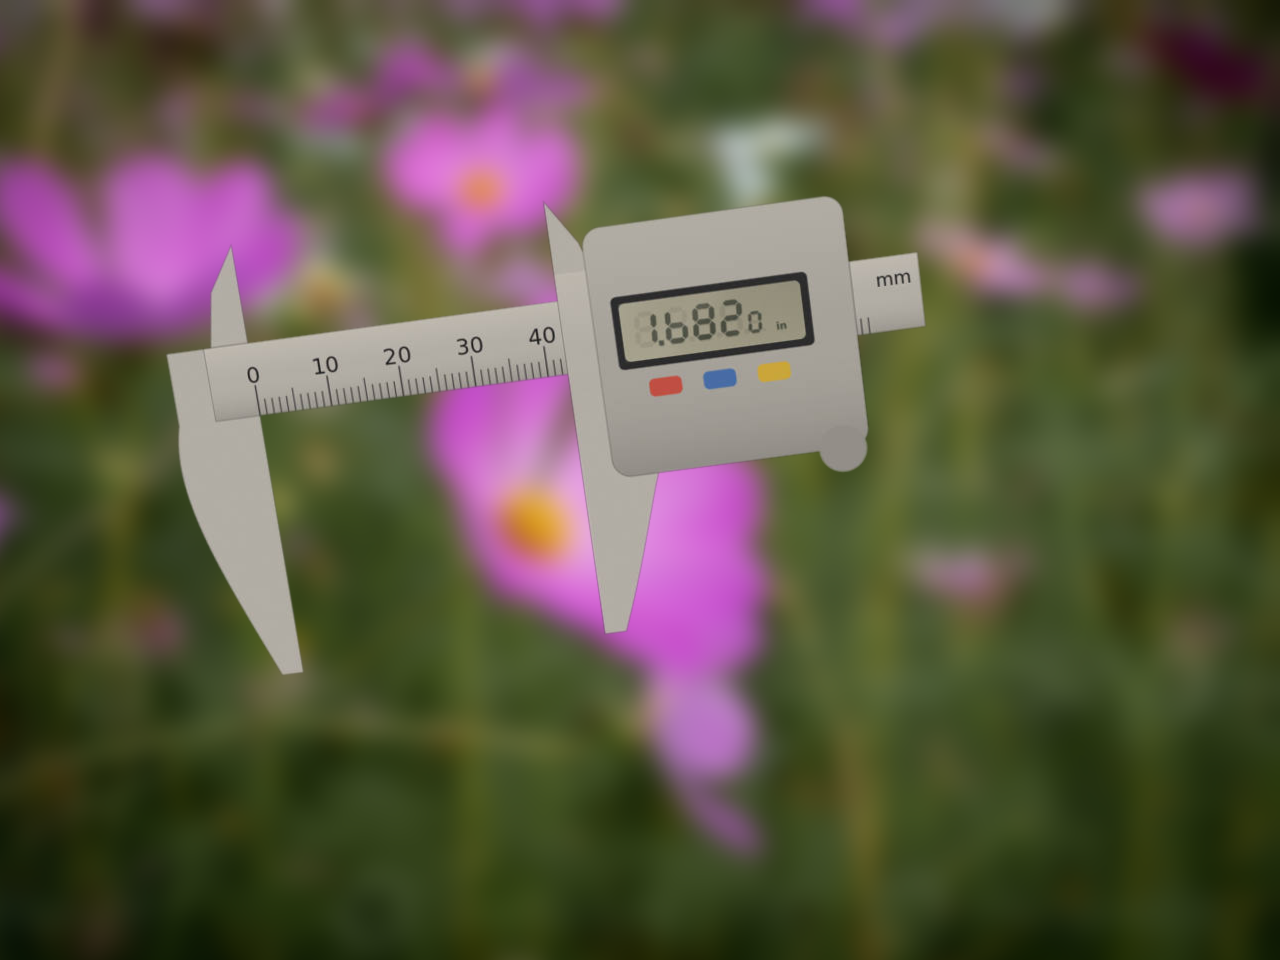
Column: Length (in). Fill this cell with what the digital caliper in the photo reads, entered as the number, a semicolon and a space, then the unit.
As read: 1.6820; in
